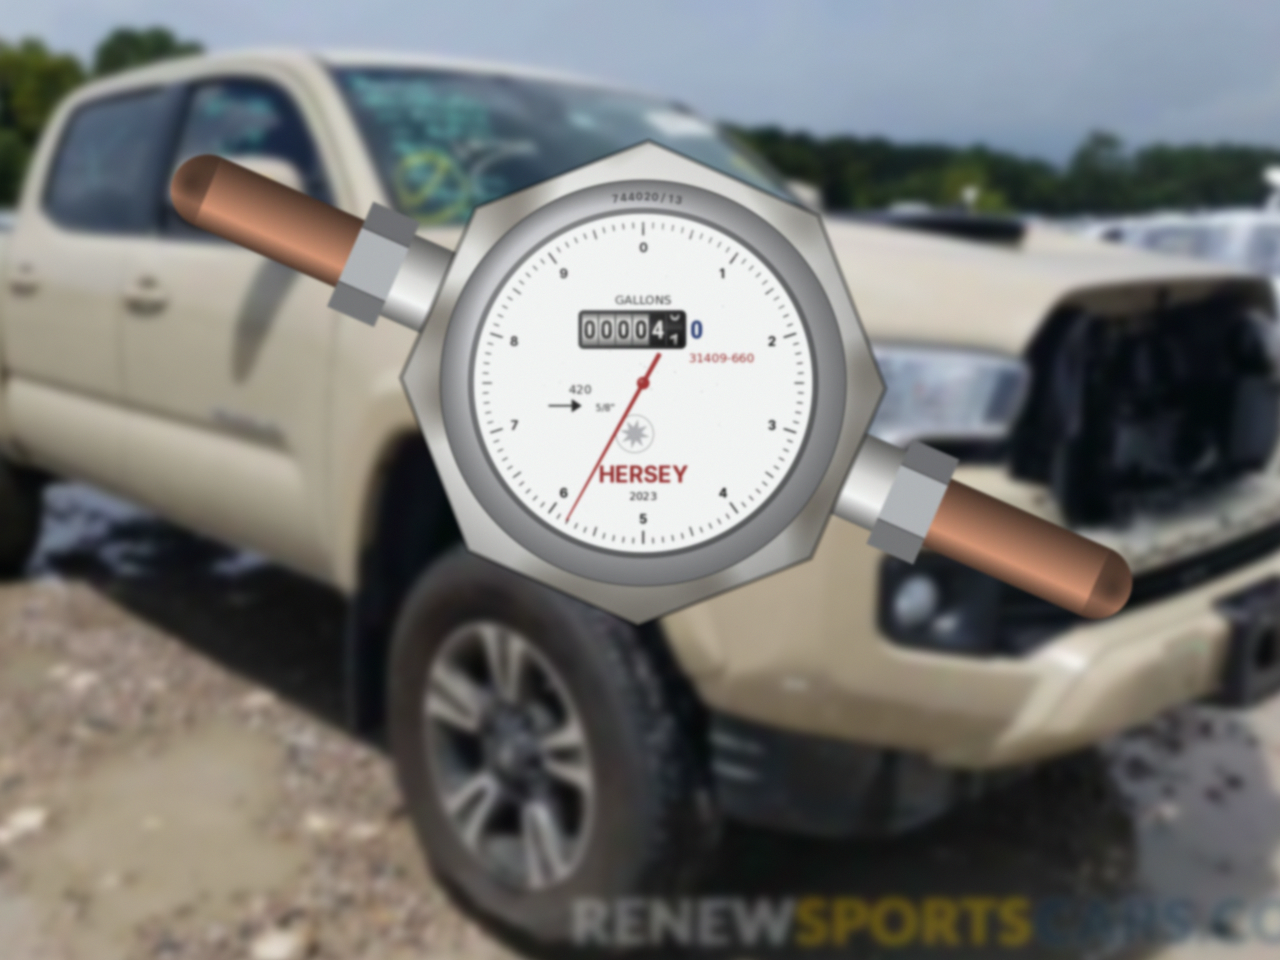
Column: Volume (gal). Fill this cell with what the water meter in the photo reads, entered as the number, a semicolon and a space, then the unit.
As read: 405.8; gal
